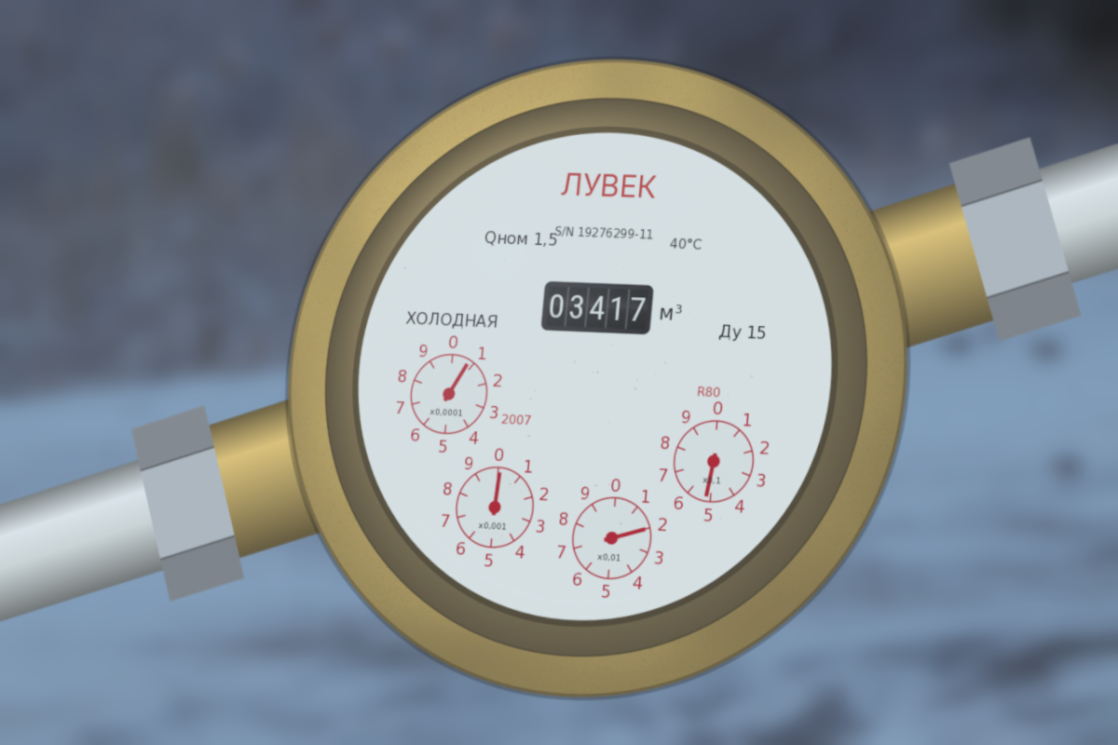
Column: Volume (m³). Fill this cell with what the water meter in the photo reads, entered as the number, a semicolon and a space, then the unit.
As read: 3417.5200; m³
